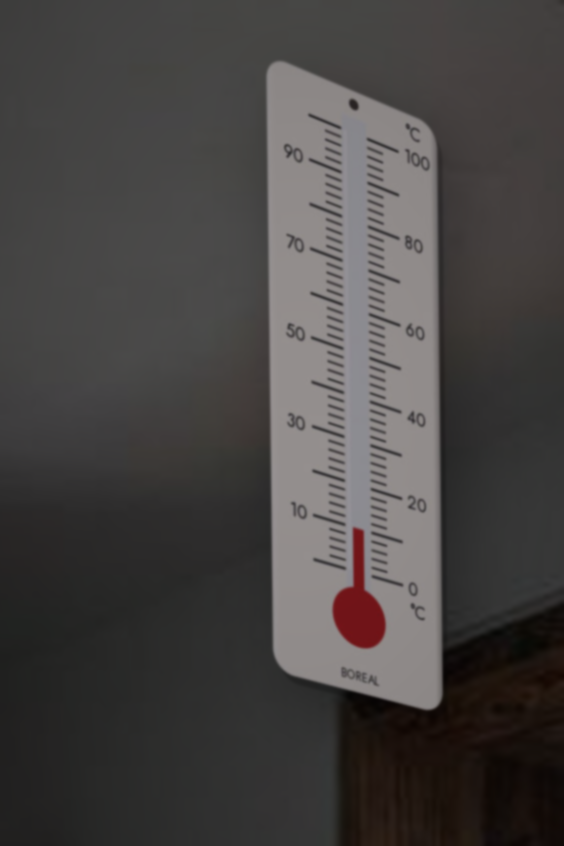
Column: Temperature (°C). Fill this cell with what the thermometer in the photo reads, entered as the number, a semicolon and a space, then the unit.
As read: 10; °C
